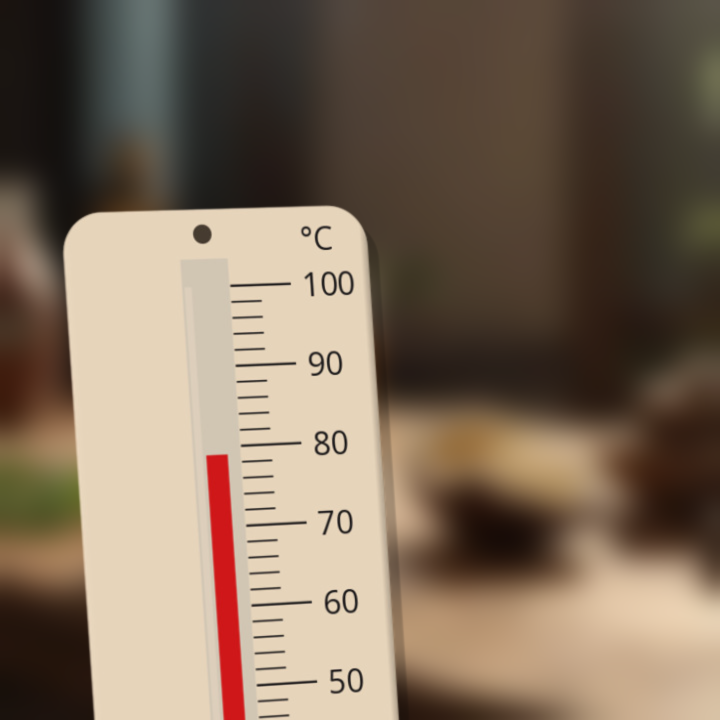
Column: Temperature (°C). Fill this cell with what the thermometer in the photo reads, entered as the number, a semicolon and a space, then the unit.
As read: 79; °C
